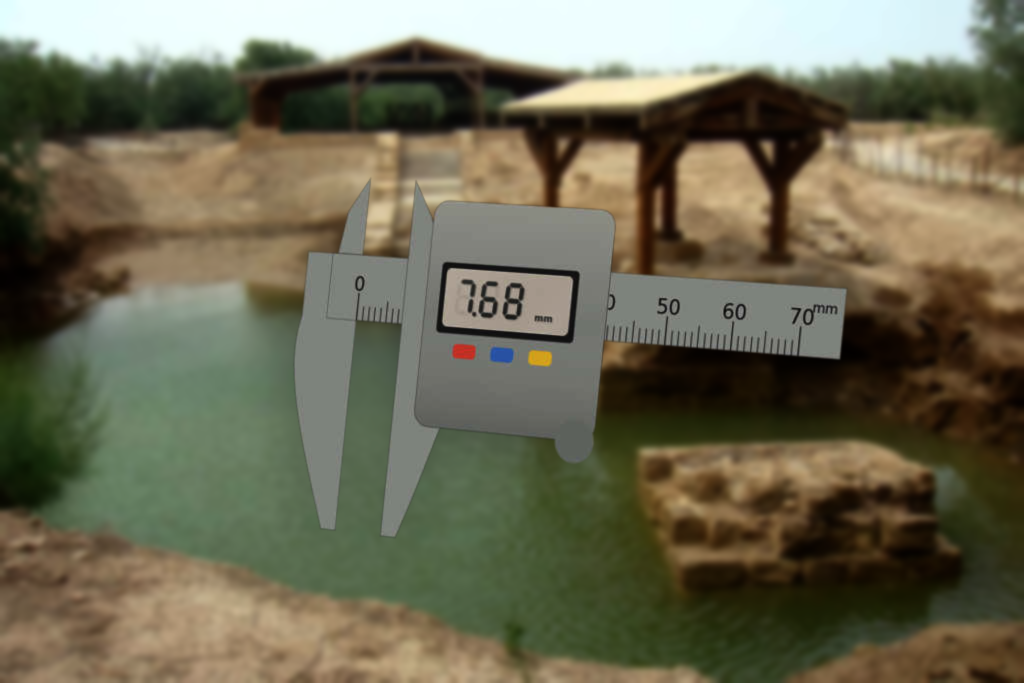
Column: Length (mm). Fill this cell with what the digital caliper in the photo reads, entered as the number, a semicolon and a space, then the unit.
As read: 7.68; mm
